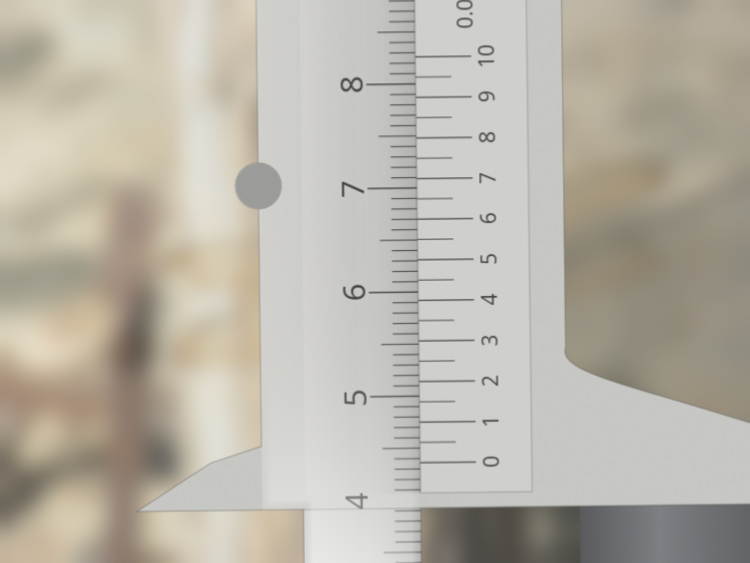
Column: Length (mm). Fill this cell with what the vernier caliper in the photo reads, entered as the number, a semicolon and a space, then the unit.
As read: 43.6; mm
